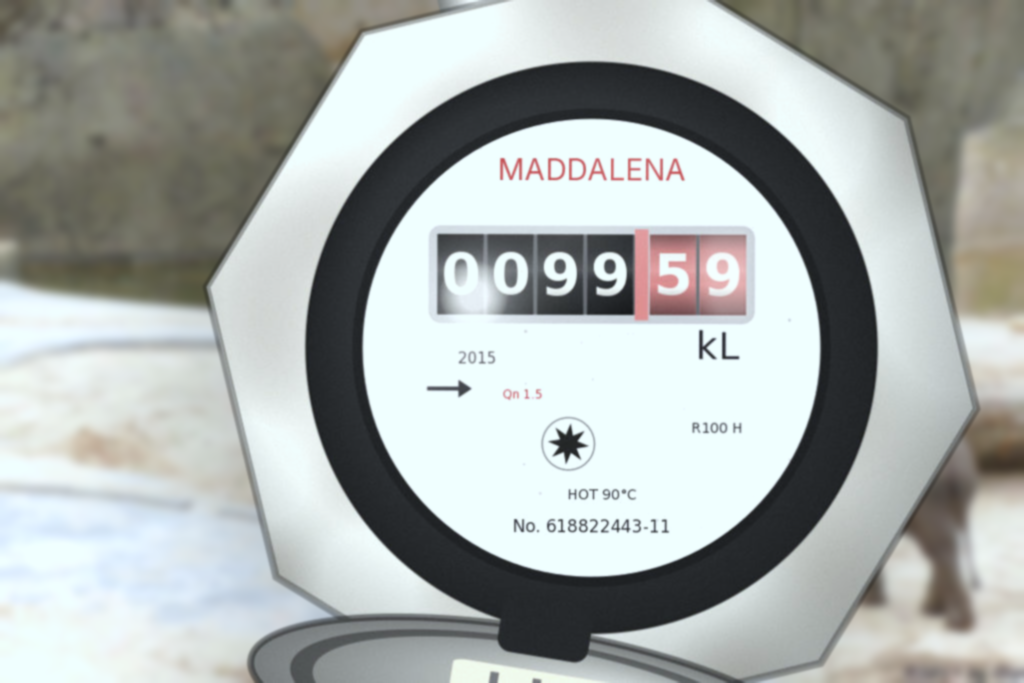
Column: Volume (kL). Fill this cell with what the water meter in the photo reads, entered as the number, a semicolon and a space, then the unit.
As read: 99.59; kL
